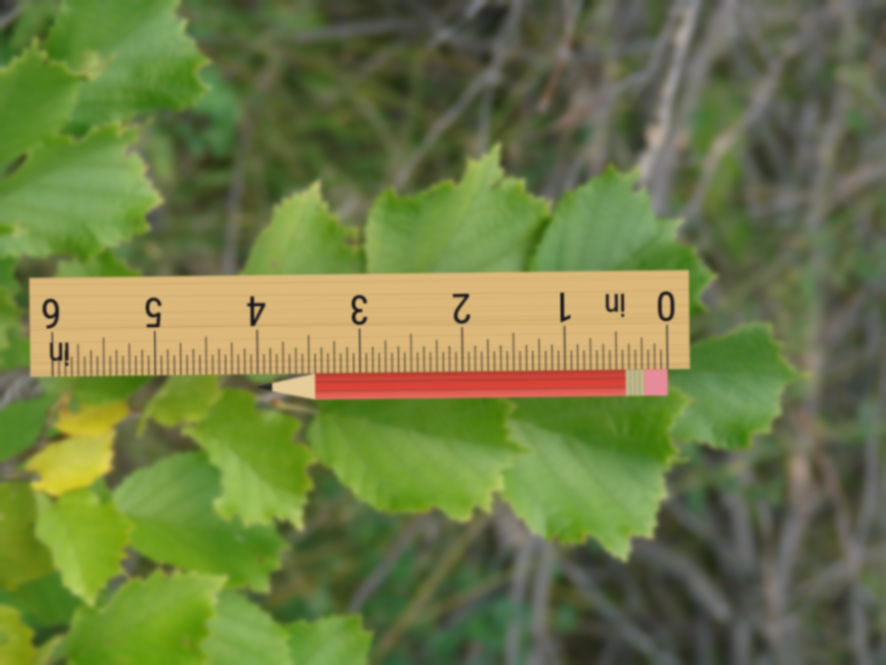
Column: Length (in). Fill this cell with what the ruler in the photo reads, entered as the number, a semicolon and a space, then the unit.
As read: 4; in
